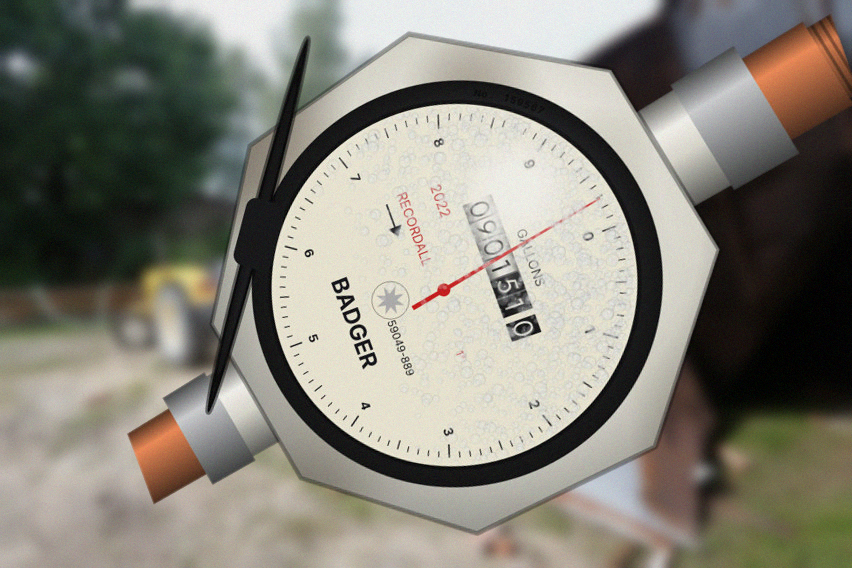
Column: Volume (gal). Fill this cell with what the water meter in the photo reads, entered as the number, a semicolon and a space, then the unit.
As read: 901509.7; gal
